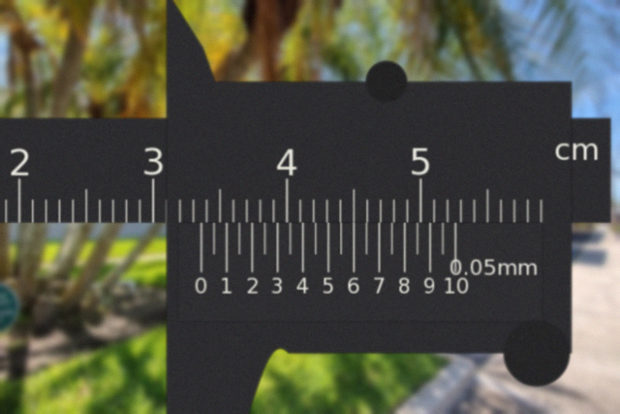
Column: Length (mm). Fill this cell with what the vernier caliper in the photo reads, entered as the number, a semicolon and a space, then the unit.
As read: 33.6; mm
